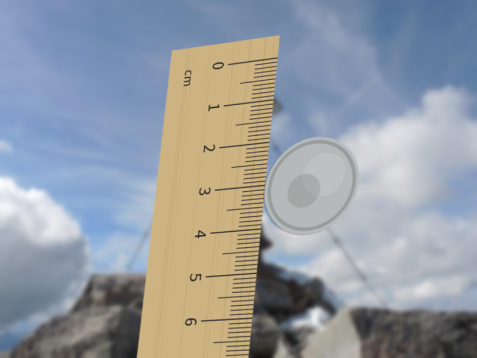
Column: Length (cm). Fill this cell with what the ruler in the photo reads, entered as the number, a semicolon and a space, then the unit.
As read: 2.2; cm
